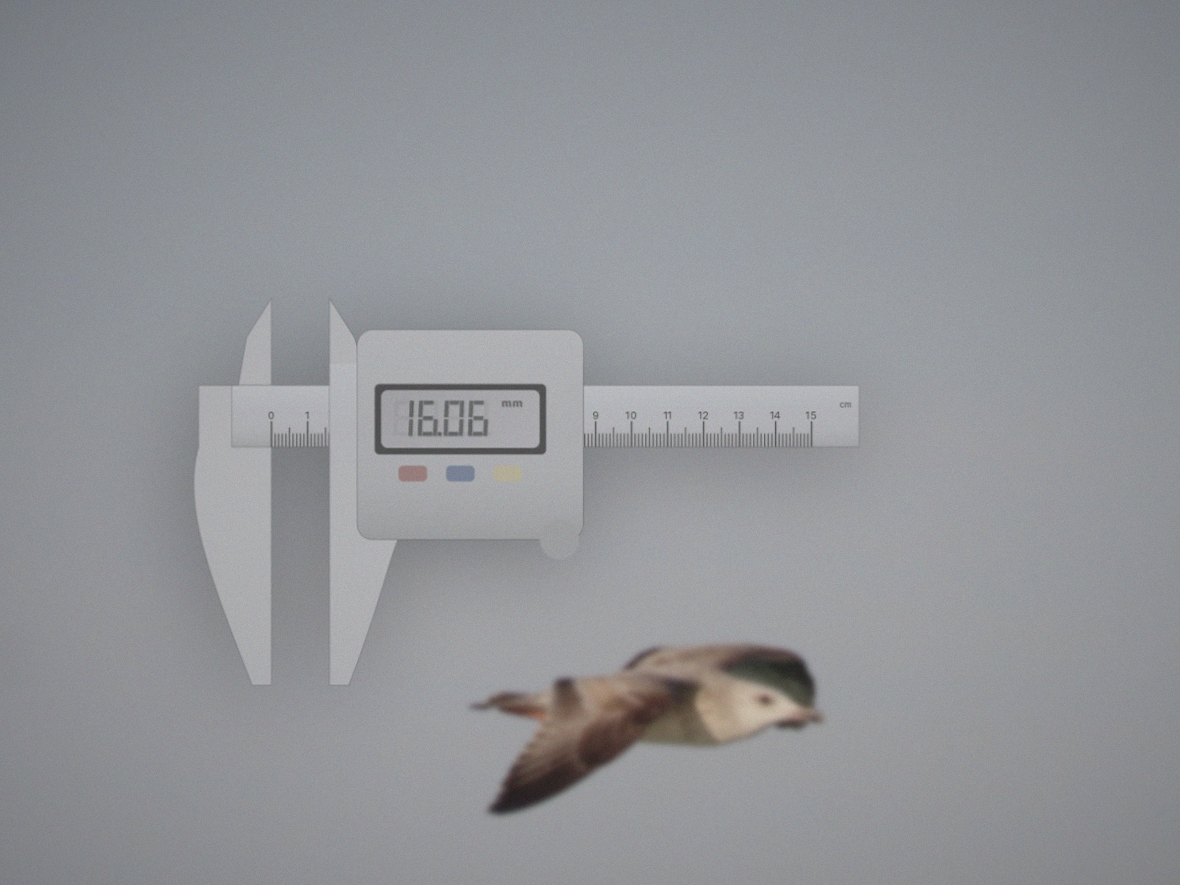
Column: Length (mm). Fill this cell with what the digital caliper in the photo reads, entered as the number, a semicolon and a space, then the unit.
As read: 16.06; mm
